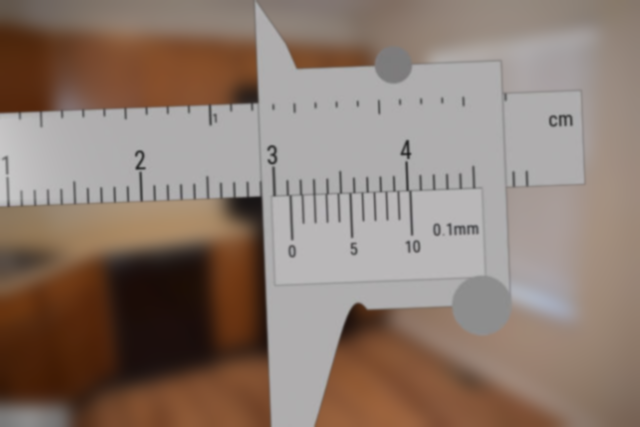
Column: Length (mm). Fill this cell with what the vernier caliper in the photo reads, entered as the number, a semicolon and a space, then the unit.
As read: 31.2; mm
